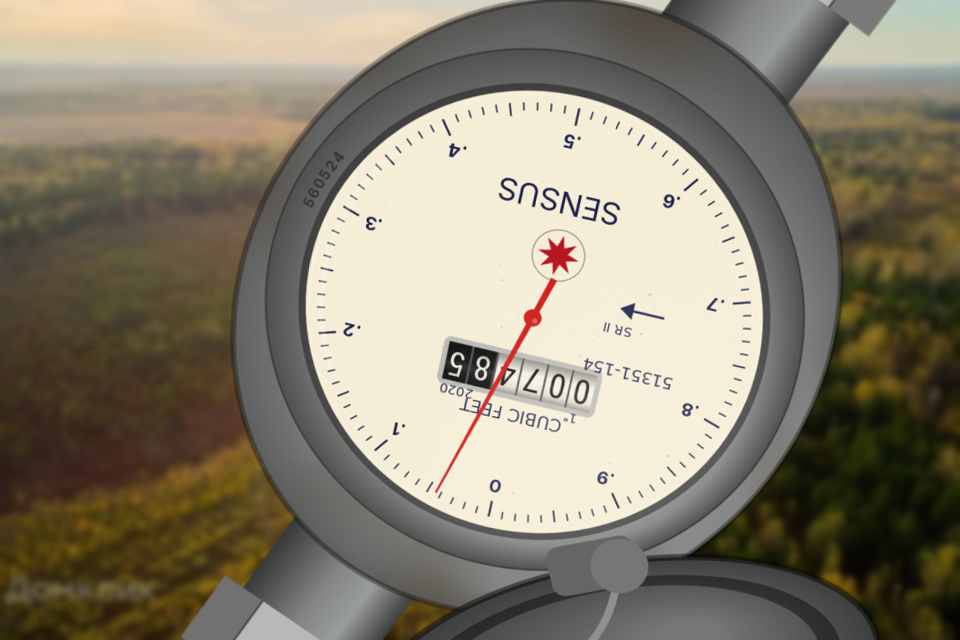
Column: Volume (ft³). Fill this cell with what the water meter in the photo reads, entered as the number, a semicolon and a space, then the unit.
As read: 7485.04; ft³
